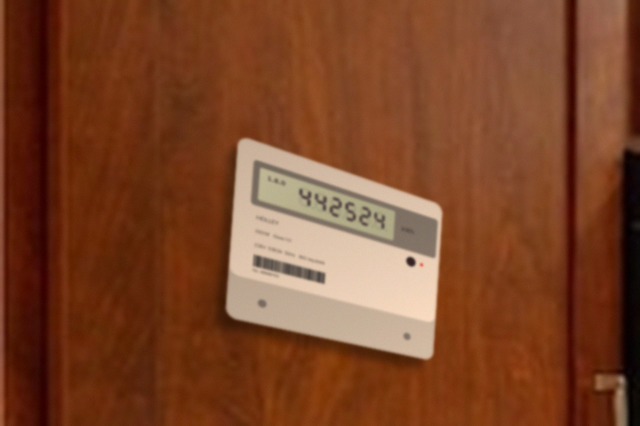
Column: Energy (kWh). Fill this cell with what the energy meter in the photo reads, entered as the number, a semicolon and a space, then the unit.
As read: 442524; kWh
